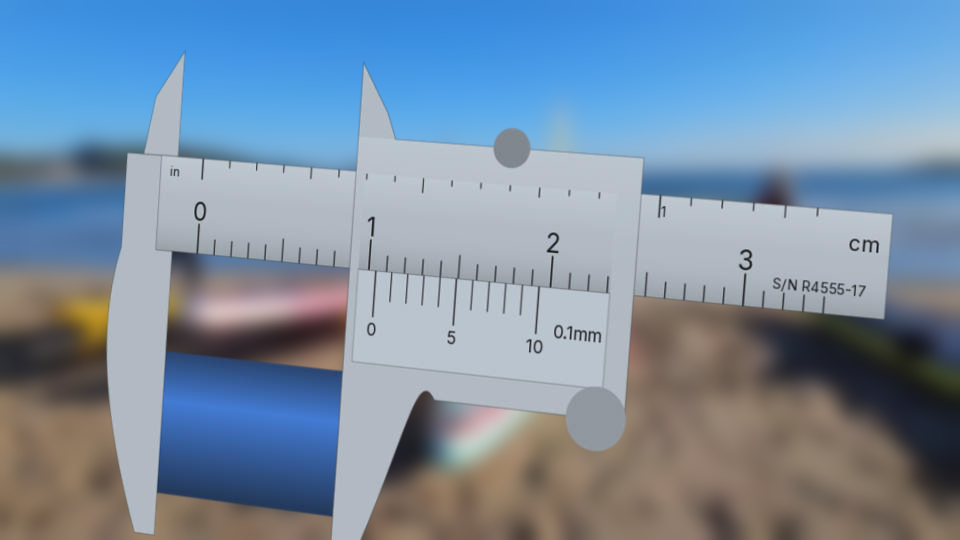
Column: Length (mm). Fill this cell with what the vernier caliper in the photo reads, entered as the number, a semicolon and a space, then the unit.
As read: 10.4; mm
